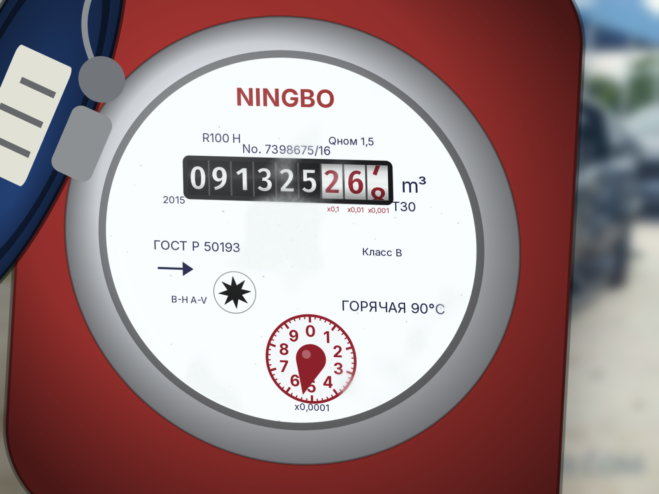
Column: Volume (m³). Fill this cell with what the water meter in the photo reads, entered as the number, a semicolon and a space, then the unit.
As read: 91325.2675; m³
